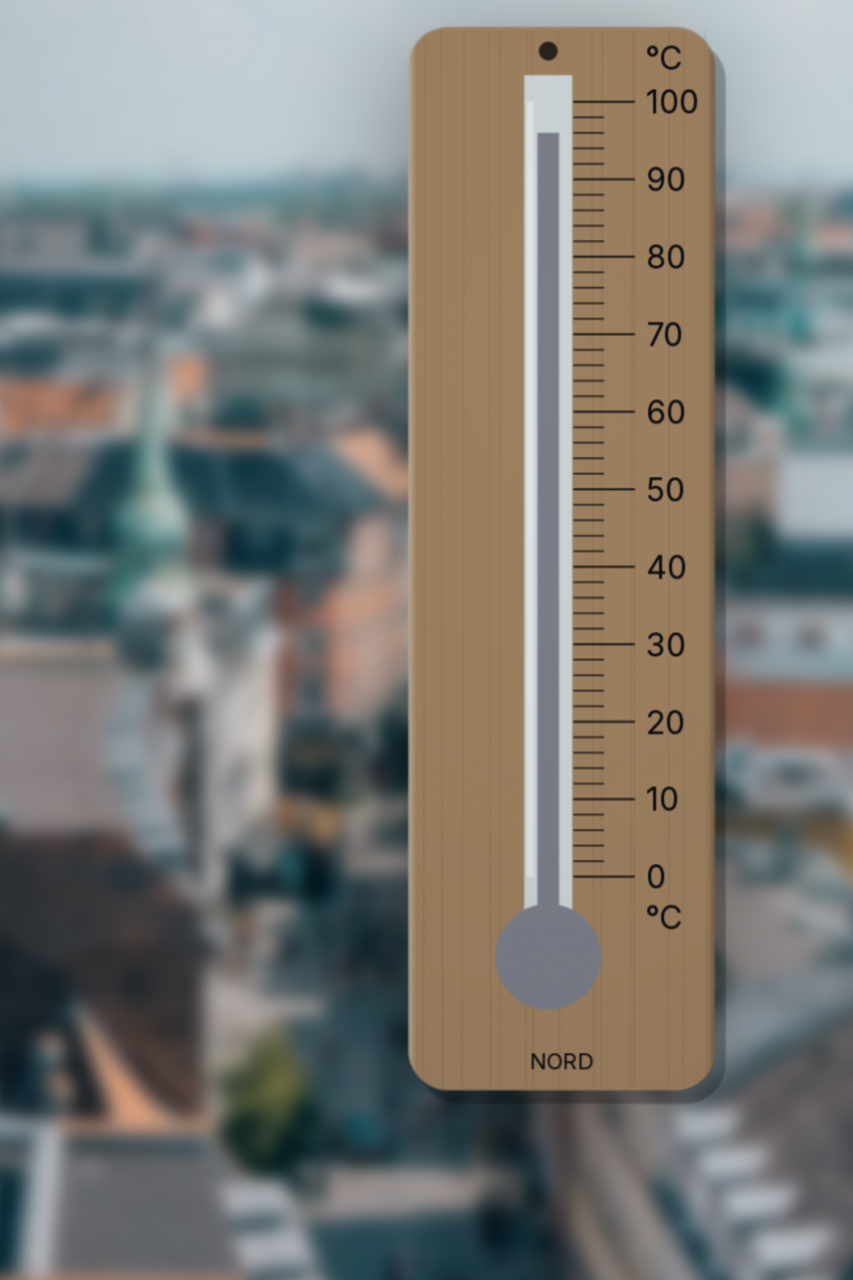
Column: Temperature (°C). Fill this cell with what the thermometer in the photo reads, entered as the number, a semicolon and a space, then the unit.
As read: 96; °C
